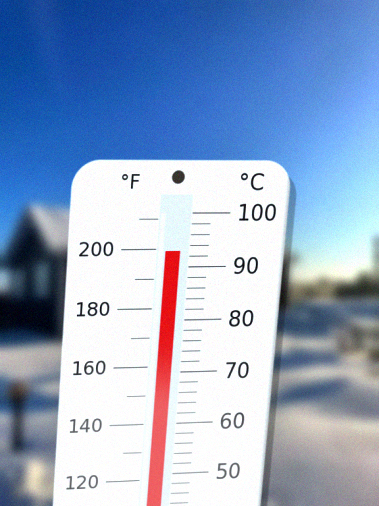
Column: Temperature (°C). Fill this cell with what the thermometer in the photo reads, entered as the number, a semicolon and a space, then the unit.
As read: 93; °C
